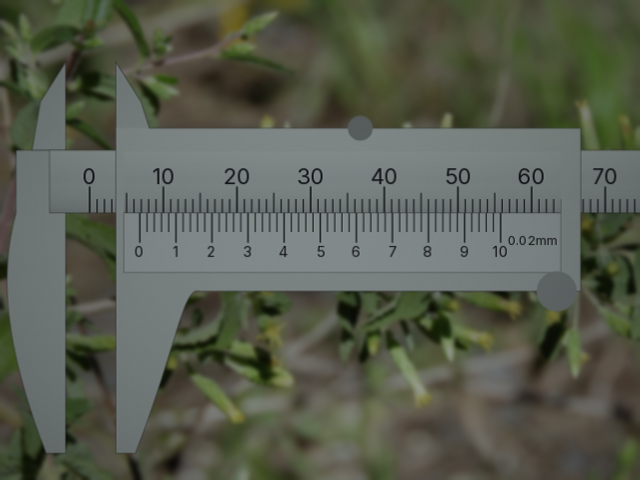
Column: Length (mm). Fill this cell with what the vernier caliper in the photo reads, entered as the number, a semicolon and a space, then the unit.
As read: 6.8; mm
